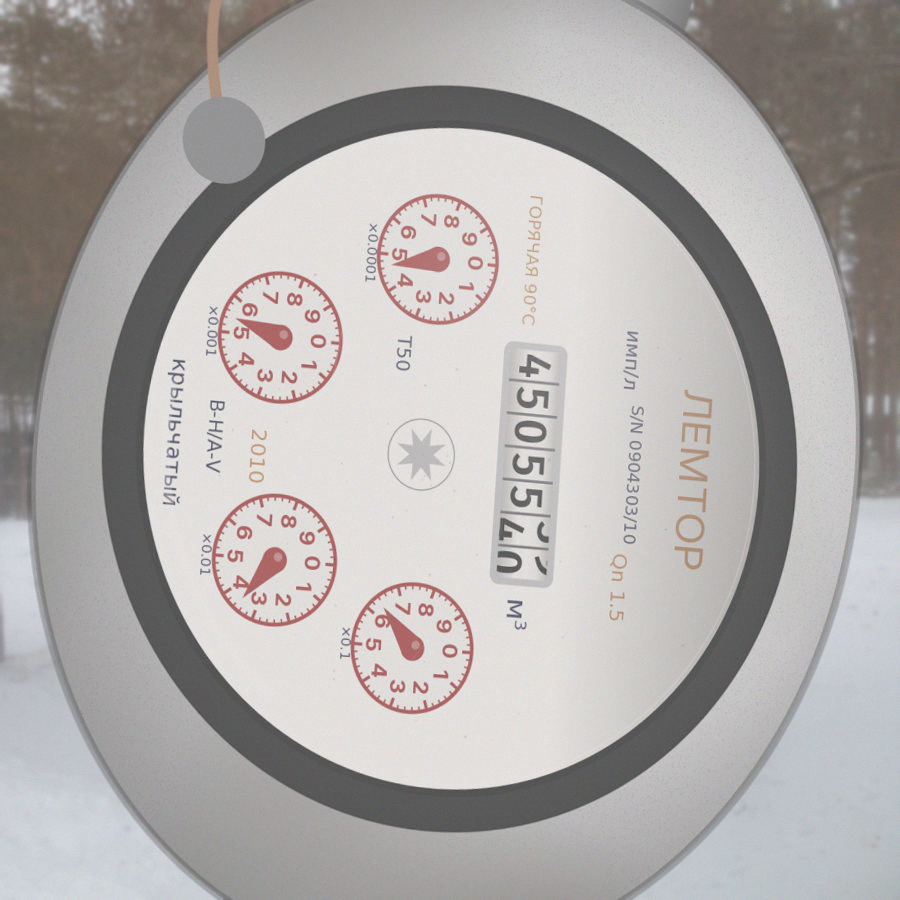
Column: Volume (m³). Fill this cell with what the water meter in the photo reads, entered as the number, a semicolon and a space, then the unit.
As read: 4505539.6354; m³
